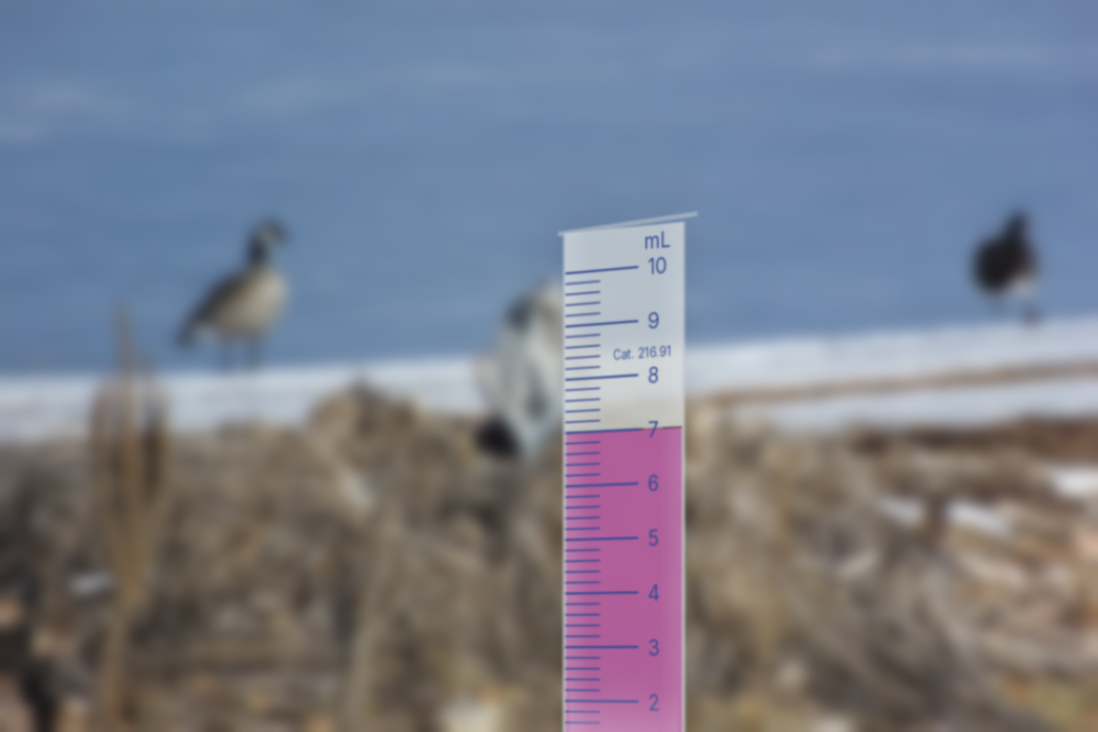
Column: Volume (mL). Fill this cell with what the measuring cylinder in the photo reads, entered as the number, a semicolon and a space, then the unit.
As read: 7; mL
